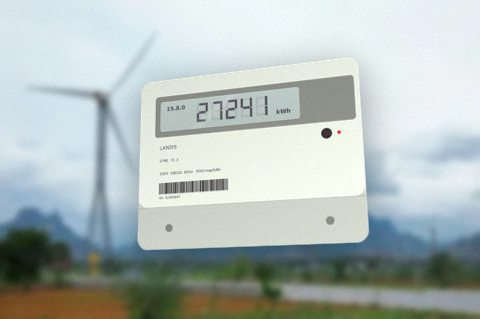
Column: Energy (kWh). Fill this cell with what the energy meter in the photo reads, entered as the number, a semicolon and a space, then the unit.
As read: 27241; kWh
